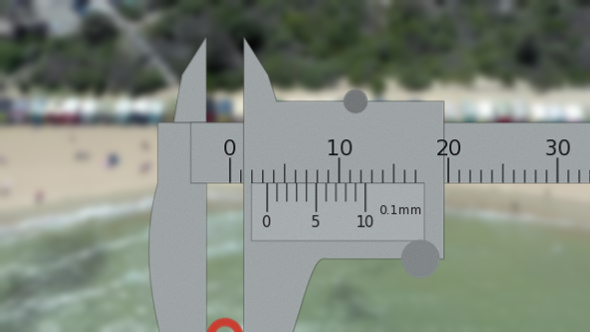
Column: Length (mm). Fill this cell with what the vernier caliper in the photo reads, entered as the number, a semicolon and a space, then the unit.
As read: 3.4; mm
